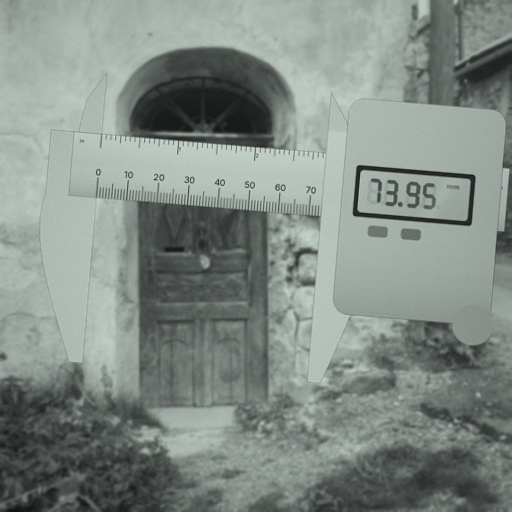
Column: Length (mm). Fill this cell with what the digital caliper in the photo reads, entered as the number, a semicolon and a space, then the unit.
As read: 73.95; mm
